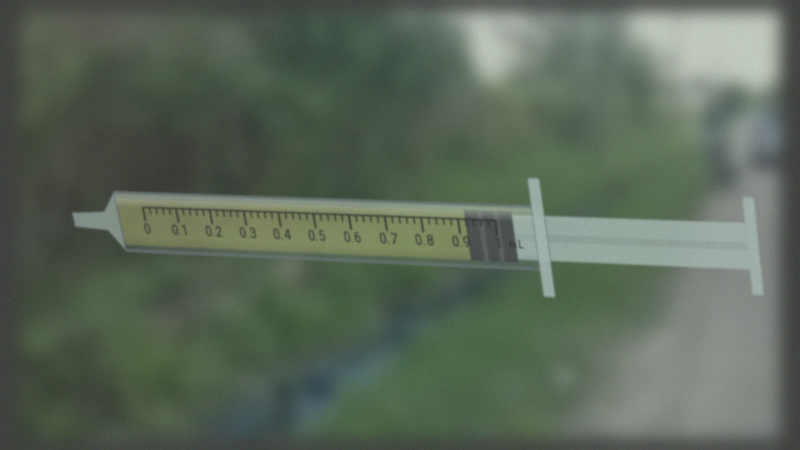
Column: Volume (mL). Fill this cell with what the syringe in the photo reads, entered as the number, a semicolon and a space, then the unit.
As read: 0.92; mL
